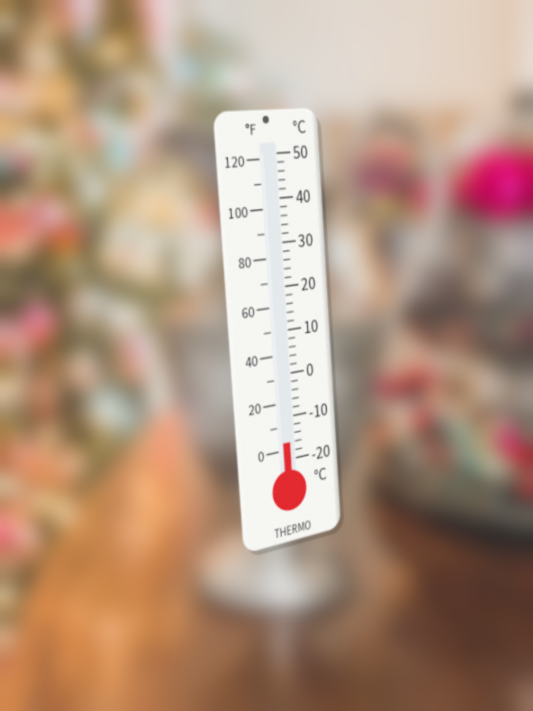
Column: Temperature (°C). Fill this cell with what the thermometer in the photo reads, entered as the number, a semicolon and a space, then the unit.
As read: -16; °C
